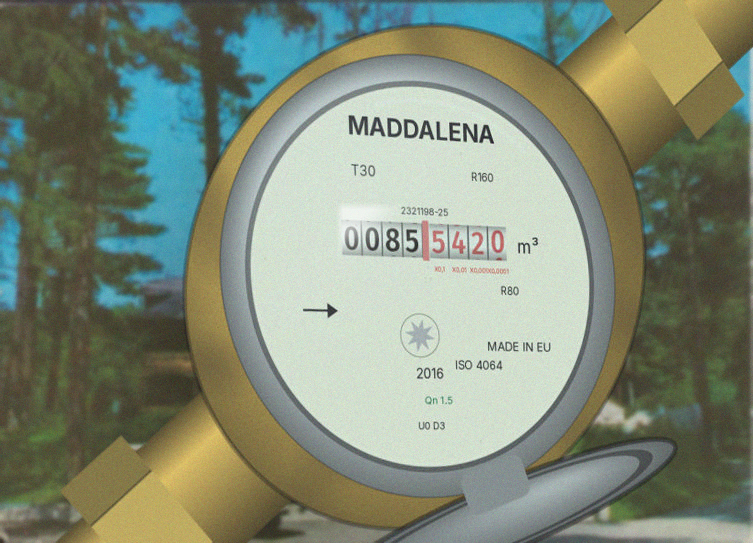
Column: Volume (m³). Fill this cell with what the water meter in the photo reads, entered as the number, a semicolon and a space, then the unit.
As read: 85.5420; m³
